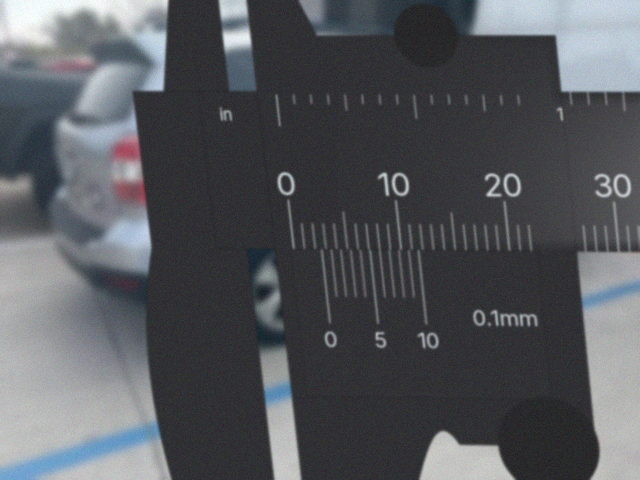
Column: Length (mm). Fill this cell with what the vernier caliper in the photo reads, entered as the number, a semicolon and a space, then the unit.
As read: 2.6; mm
